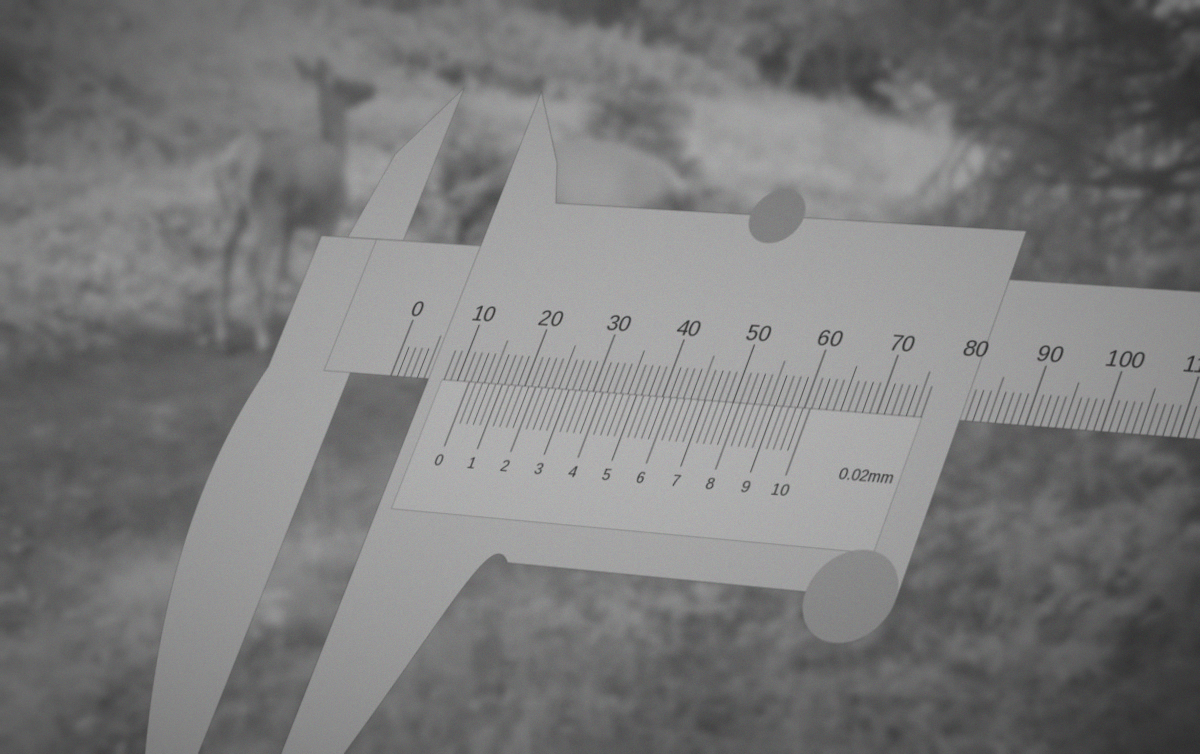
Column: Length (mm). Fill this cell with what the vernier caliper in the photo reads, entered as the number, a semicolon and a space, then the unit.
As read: 11.8; mm
